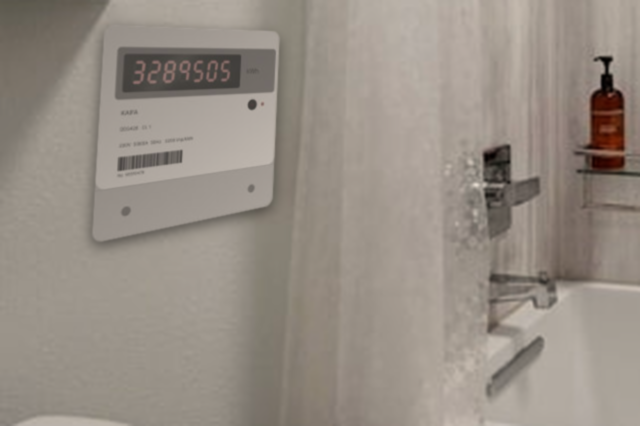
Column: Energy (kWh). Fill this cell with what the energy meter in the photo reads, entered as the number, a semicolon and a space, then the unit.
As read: 3289505; kWh
